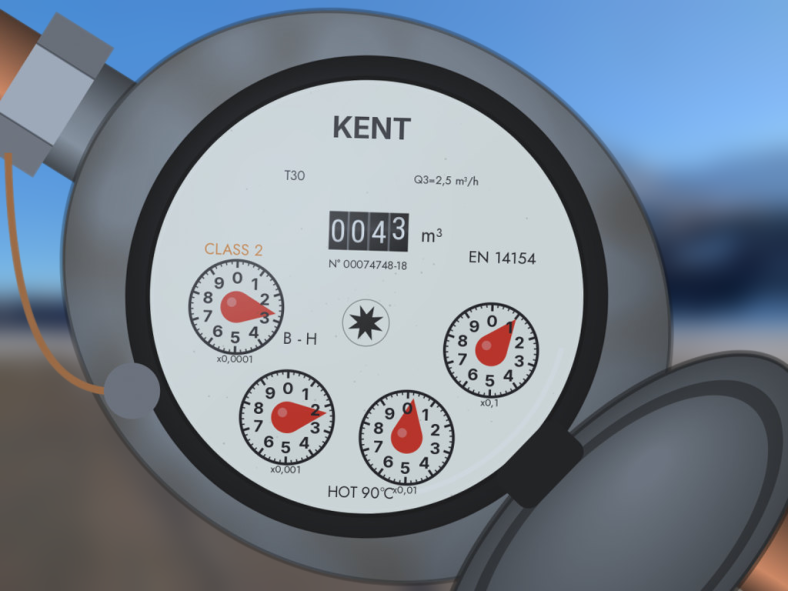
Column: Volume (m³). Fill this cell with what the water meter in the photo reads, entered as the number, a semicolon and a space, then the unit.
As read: 43.1022; m³
